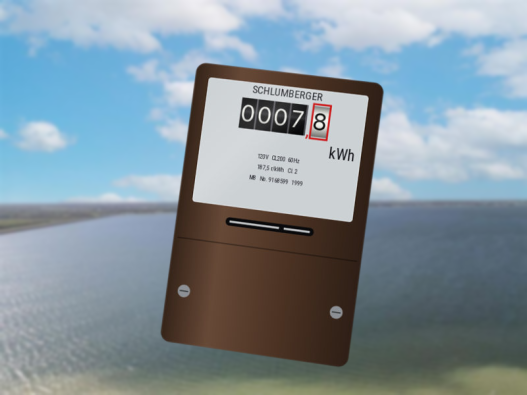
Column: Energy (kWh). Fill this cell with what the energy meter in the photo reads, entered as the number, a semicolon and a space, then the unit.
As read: 7.8; kWh
